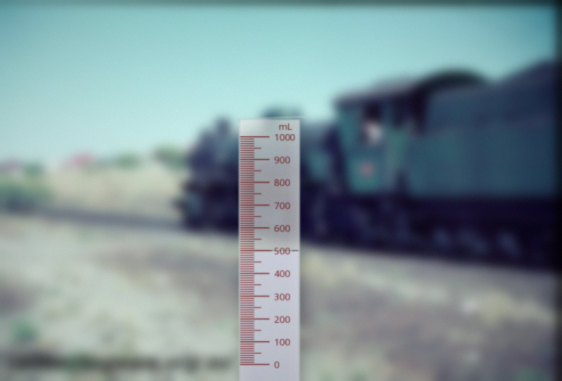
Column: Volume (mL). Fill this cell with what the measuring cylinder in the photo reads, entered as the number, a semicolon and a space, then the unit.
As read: 500; mL
